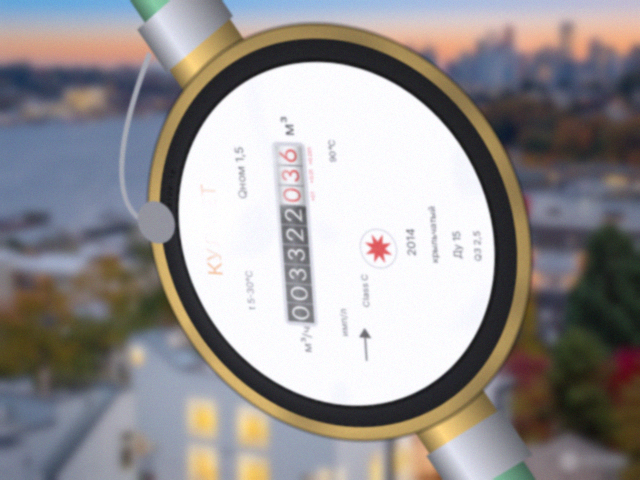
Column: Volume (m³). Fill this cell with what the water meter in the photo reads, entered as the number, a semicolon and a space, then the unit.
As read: 3322.036; m³
